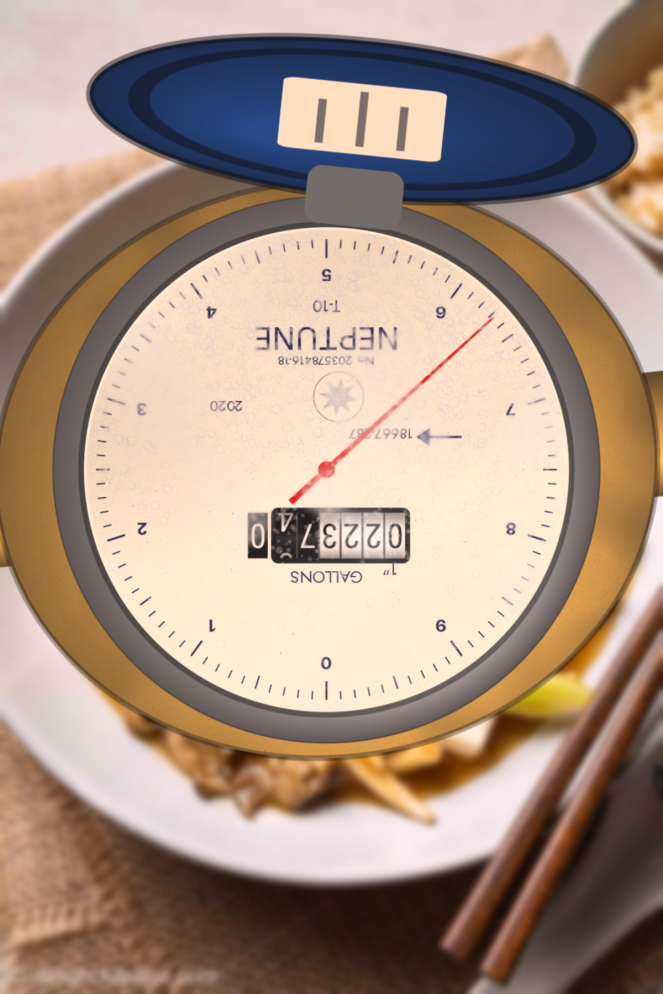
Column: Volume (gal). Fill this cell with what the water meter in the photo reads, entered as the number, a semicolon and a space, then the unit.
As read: 223736.3; gal
